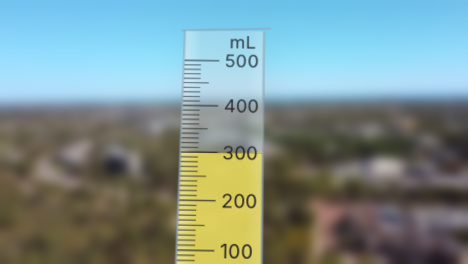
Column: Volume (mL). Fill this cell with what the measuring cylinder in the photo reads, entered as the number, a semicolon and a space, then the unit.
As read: 300; mL
